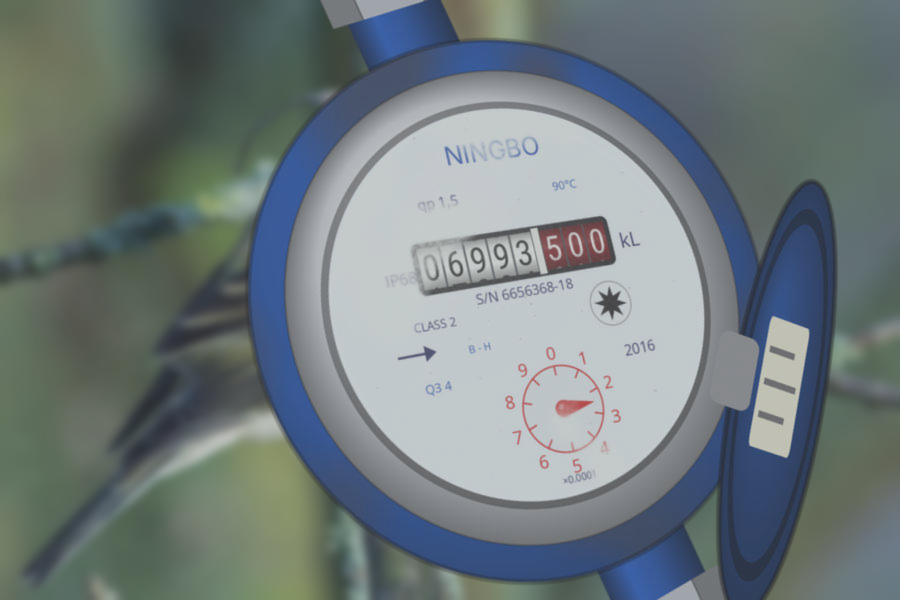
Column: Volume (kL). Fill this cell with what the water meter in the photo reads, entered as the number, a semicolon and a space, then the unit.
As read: 6993.5002; kL
